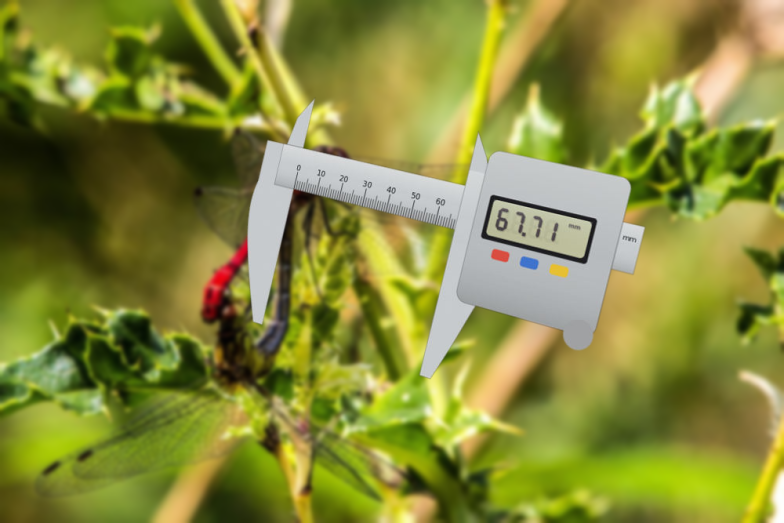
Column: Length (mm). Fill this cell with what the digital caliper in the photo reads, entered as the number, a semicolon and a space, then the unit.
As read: 67.71; mm
